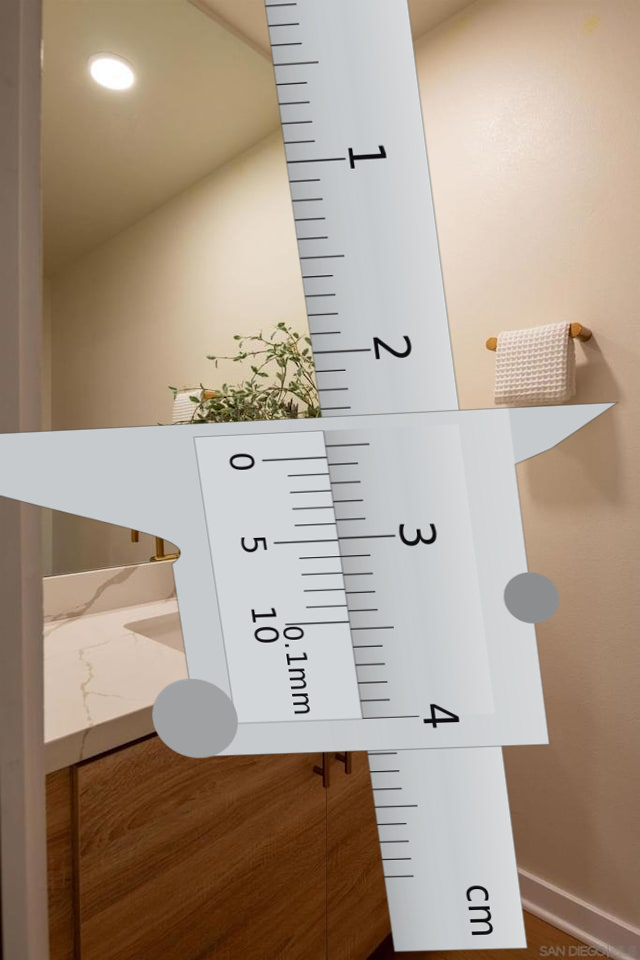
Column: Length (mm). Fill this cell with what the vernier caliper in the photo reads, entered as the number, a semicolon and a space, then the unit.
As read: 25.6; mm
